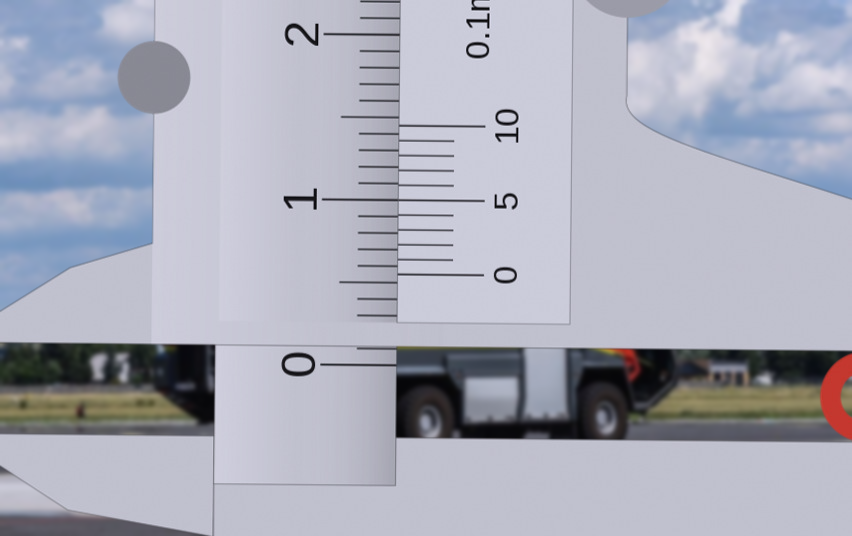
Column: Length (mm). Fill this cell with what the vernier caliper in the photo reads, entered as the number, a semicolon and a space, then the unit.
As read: 5.5; mm
